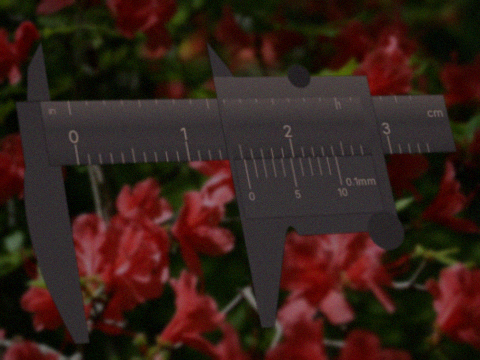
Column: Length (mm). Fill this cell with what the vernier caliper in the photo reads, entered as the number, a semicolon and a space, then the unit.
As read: 15.2; mm
